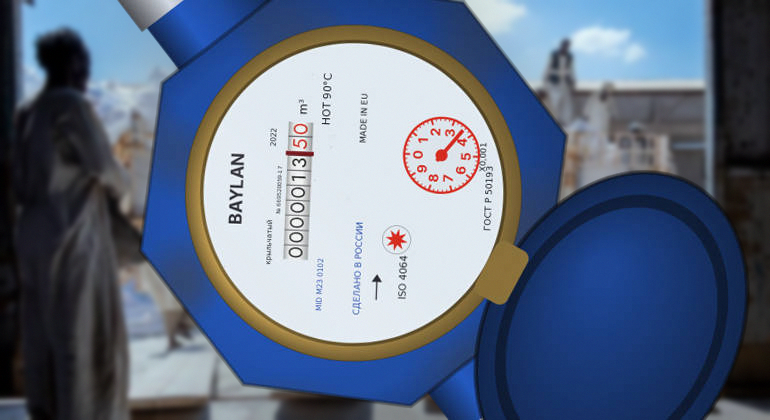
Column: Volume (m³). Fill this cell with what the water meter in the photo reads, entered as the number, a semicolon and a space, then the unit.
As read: 13.503; m³
